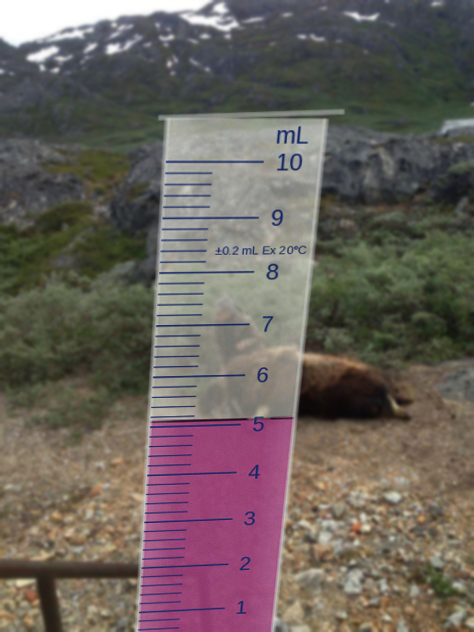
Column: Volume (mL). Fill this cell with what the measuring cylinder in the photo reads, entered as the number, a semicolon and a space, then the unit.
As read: 5.1; mL
